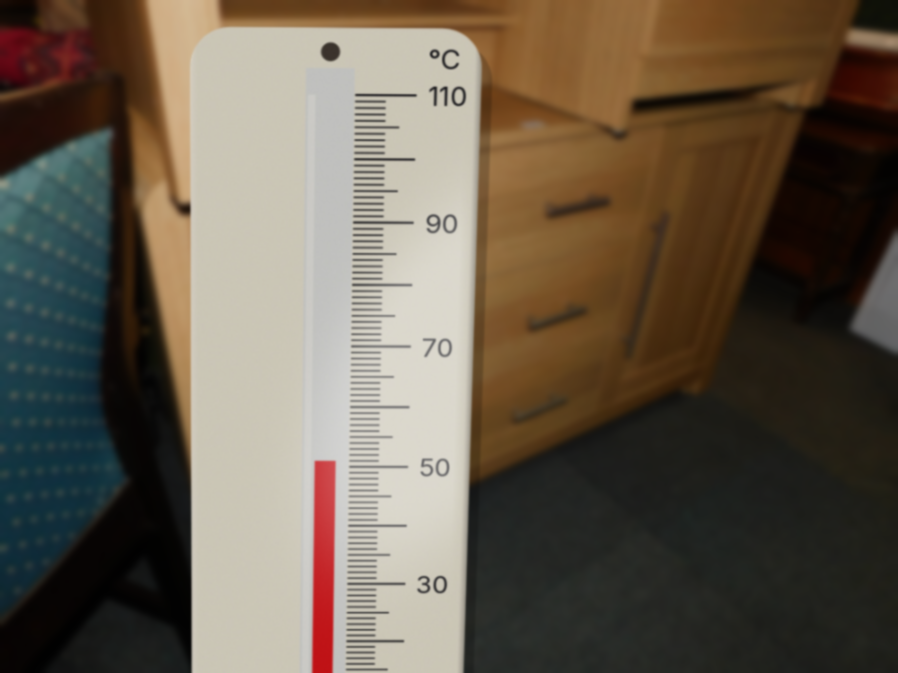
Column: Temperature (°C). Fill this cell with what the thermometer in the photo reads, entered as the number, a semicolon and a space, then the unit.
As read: 51; °C
